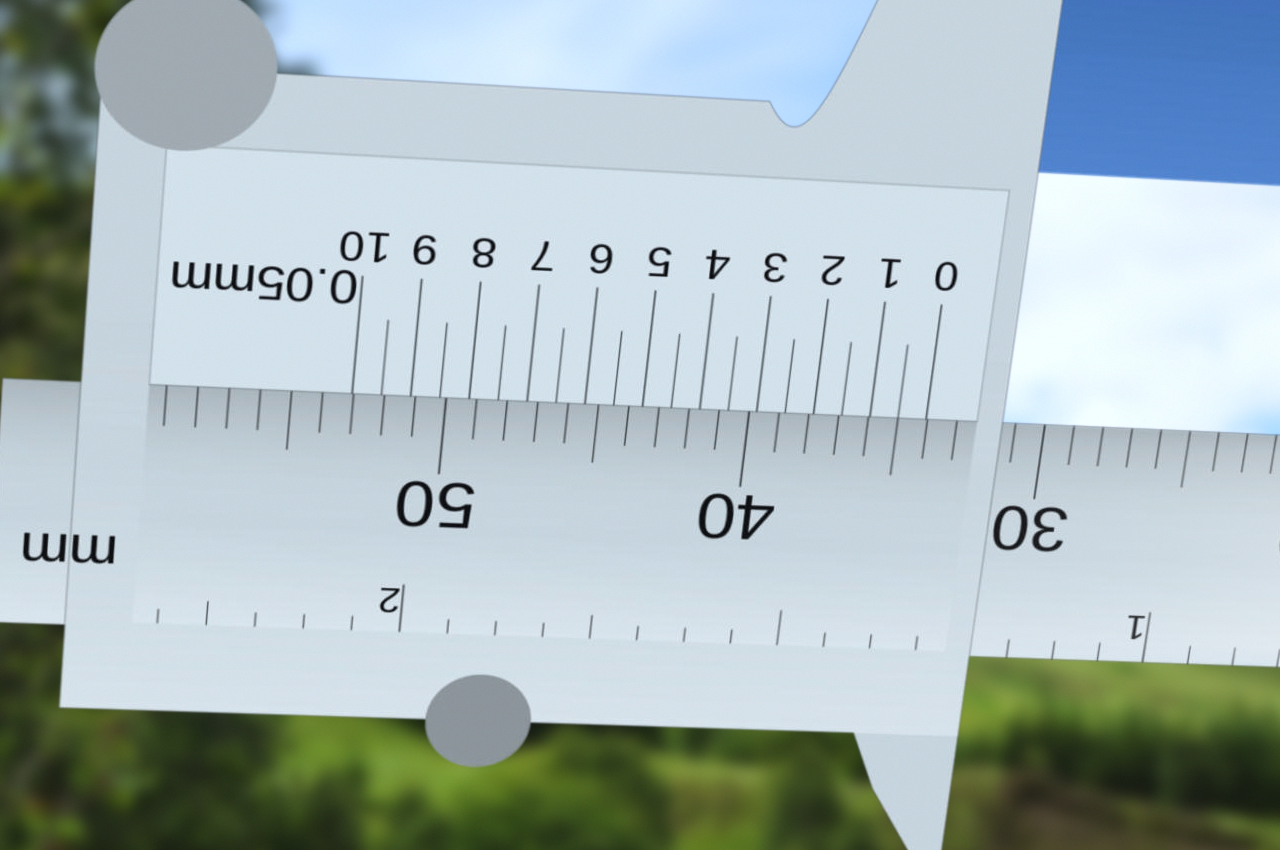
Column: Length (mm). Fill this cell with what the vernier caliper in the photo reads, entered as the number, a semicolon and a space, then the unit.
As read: 34.05; mm
